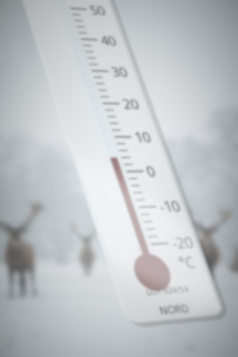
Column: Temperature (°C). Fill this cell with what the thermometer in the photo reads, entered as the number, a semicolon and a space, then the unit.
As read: 4; °C
